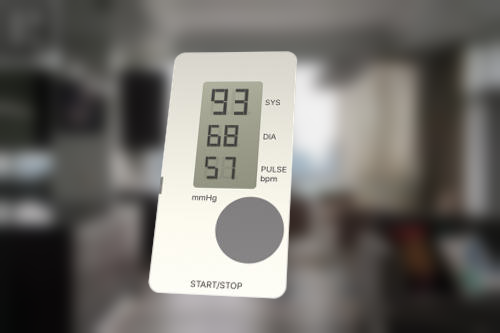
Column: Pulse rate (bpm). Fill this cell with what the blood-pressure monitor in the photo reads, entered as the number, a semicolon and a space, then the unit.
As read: 57; bpm
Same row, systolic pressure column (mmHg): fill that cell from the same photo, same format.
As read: 93; mmHg
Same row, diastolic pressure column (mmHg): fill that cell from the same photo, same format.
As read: 68; mmHg
